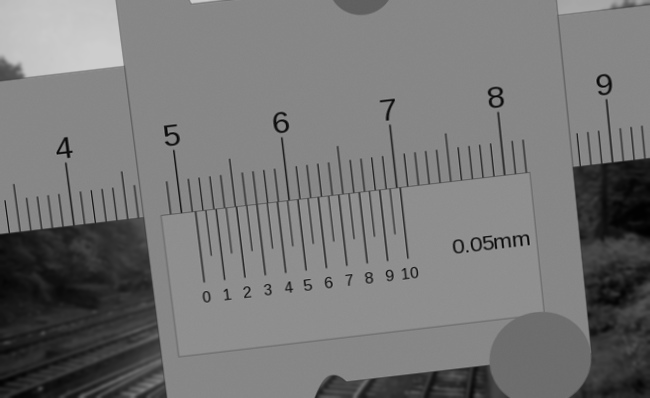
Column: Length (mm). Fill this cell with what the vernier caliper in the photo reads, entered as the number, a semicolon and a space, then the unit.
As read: 51.3; mm
